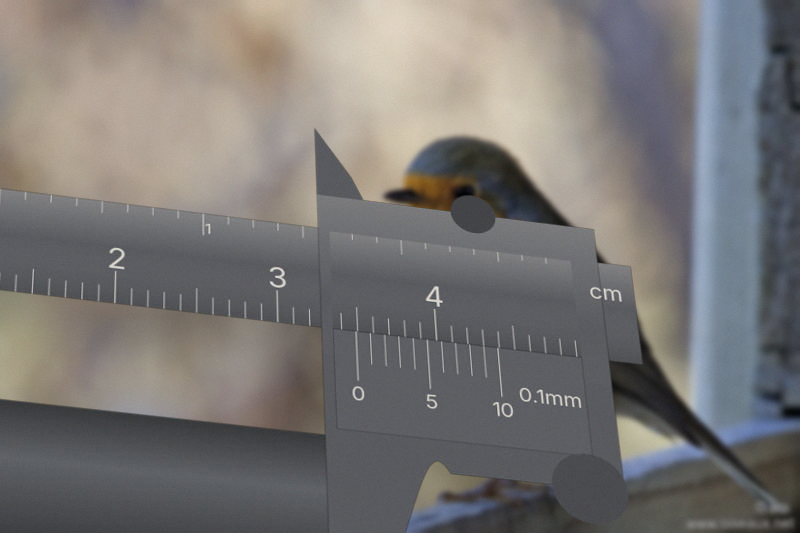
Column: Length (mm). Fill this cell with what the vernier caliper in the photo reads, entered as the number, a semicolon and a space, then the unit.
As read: 34.9; mm
